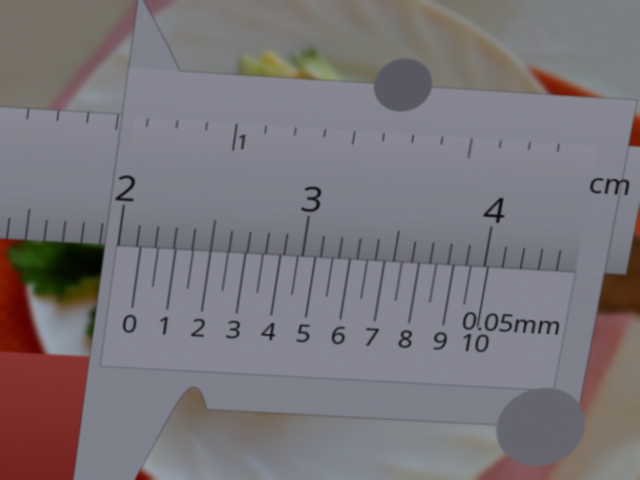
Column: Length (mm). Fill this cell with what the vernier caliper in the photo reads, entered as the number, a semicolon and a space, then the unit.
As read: 21.2; mm
